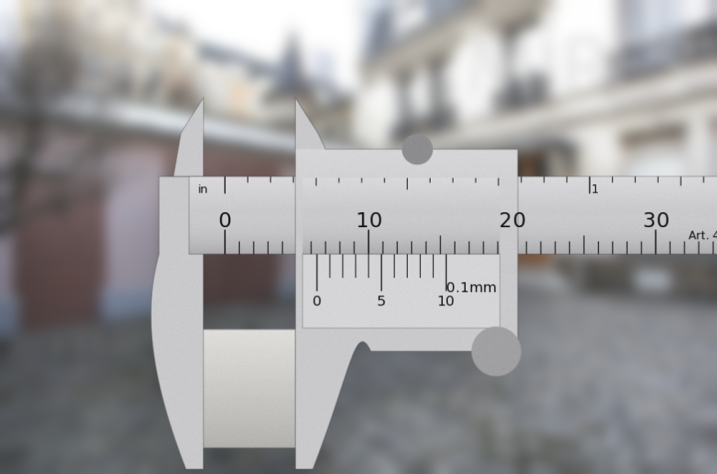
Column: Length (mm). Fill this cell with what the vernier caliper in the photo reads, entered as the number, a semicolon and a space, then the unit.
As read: 6.4; mm
